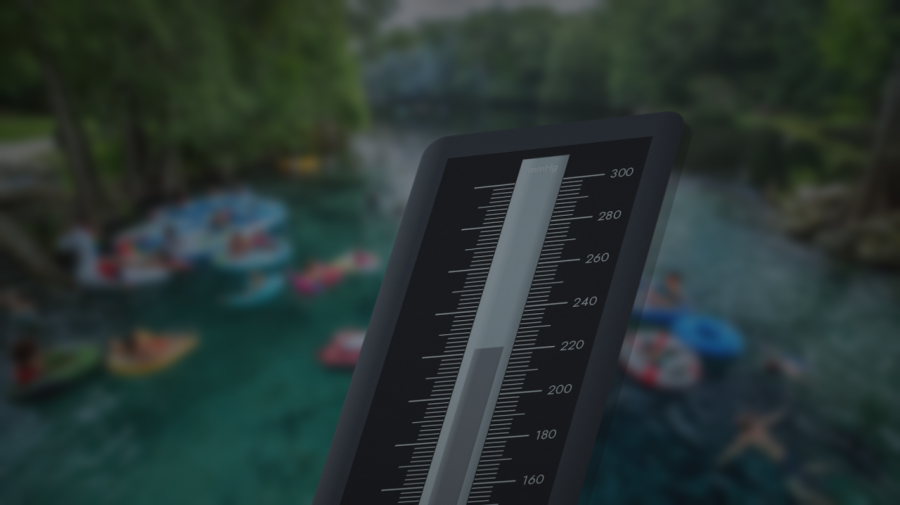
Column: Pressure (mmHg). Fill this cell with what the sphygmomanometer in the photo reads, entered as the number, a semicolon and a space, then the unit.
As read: 222; mmHg
